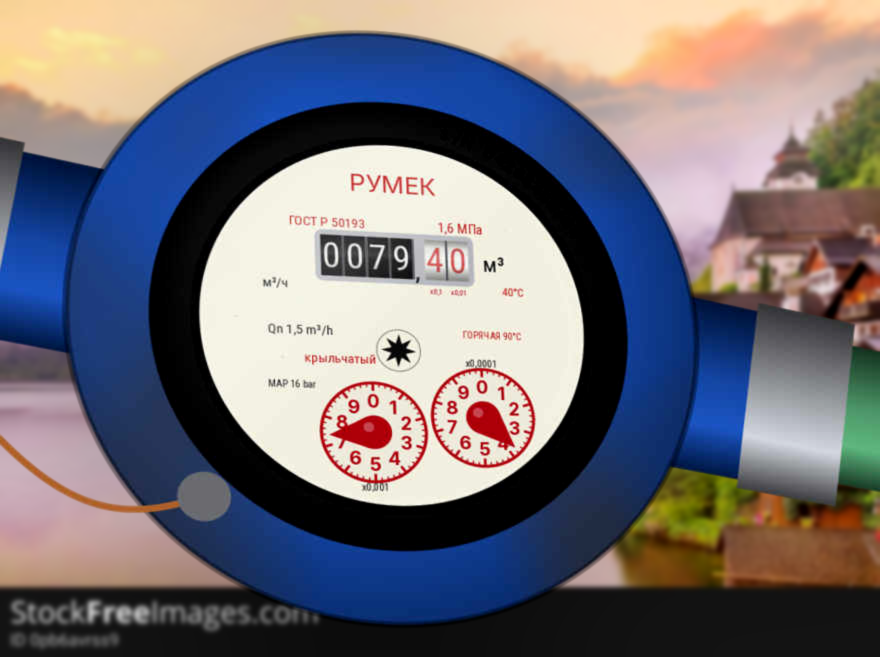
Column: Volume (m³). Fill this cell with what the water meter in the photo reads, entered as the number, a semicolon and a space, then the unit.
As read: 79.4073; m³
